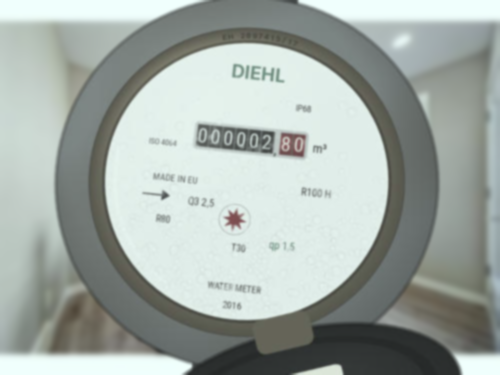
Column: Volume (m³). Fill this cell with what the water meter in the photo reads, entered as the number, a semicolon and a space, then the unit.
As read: 2.80; m³
